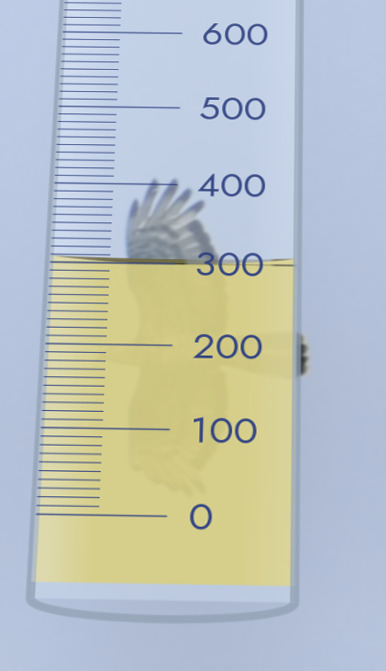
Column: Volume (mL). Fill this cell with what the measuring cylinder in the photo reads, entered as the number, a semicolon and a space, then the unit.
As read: 300; mL
